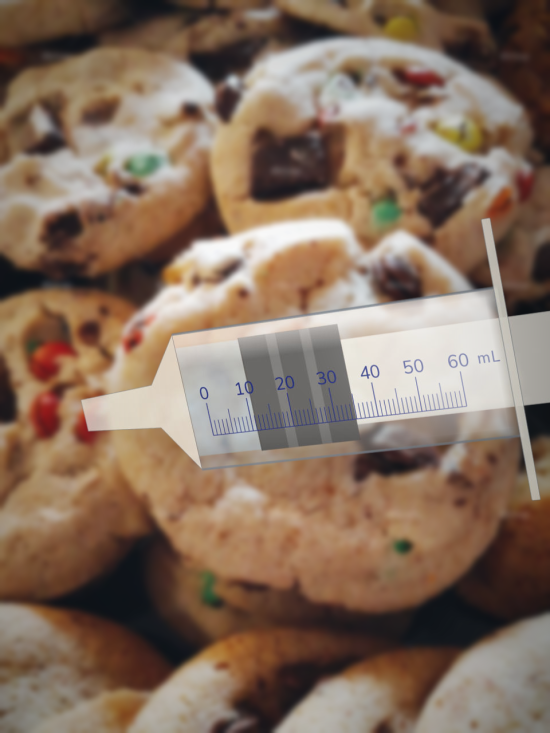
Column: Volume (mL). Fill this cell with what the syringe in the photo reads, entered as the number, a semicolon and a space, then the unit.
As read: 11; mL
